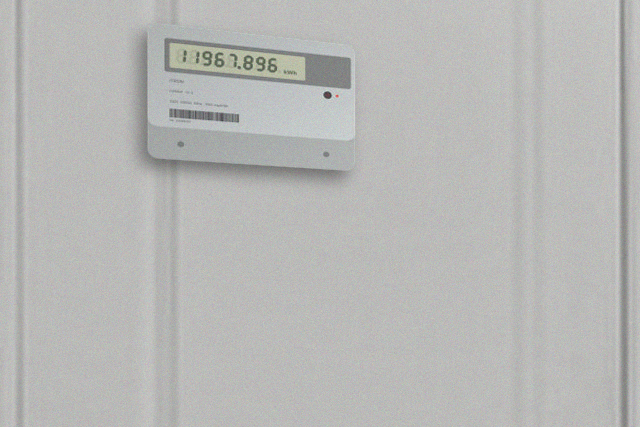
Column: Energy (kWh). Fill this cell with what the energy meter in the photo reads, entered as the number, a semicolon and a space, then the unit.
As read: 11967.896; kWh
